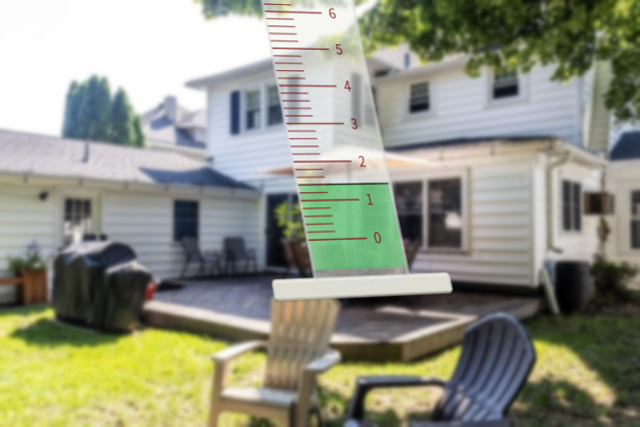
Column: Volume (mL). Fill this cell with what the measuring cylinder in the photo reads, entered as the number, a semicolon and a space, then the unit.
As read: 1.4; mL
